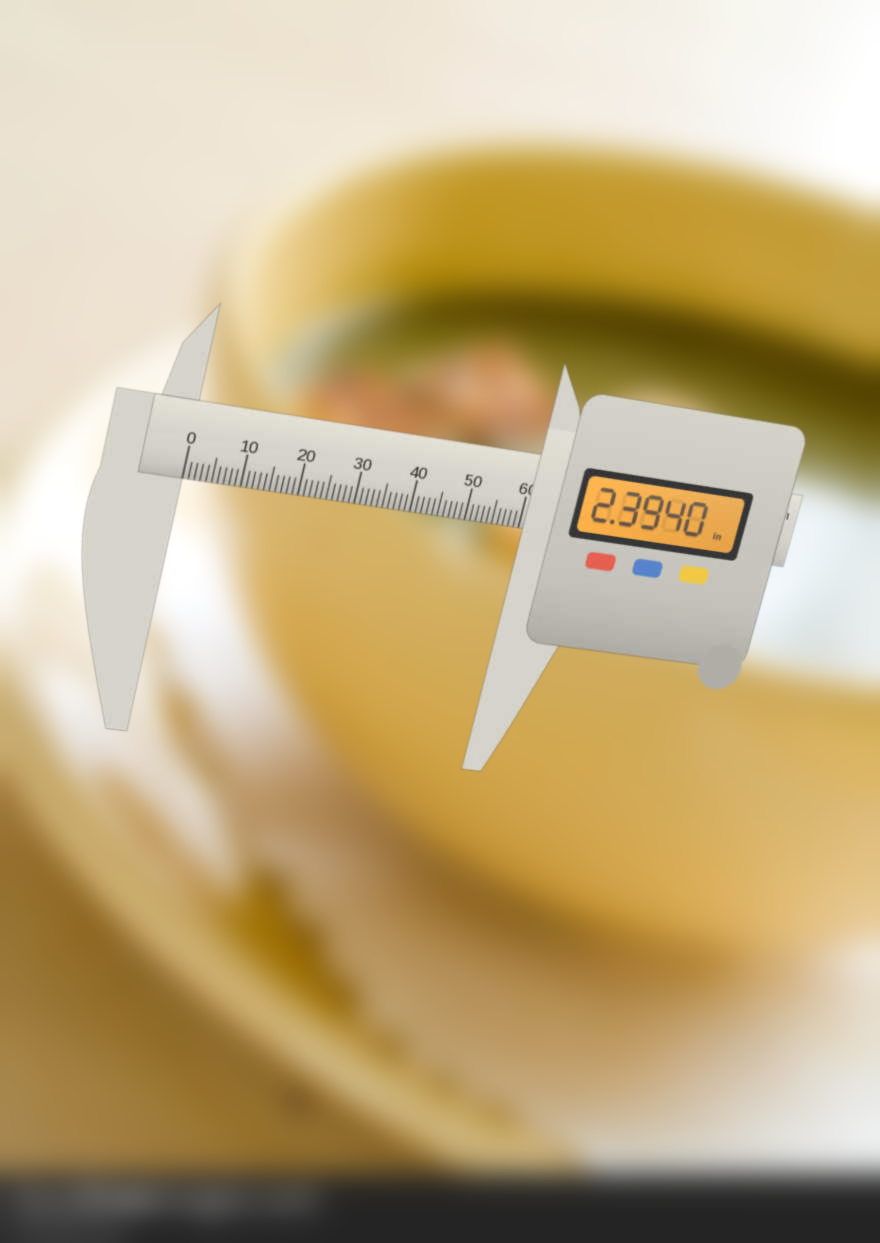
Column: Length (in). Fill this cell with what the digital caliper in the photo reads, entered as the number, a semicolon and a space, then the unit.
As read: 2.3940; in
